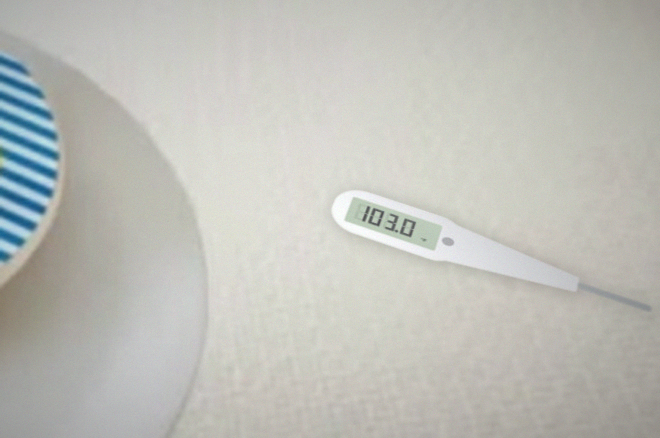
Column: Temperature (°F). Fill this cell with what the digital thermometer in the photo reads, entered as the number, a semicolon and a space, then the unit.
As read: 103.0; °F
